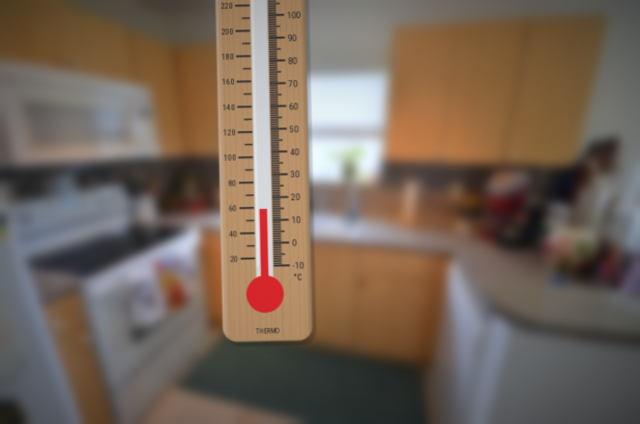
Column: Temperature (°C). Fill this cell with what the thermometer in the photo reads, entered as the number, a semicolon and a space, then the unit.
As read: 15; °C
